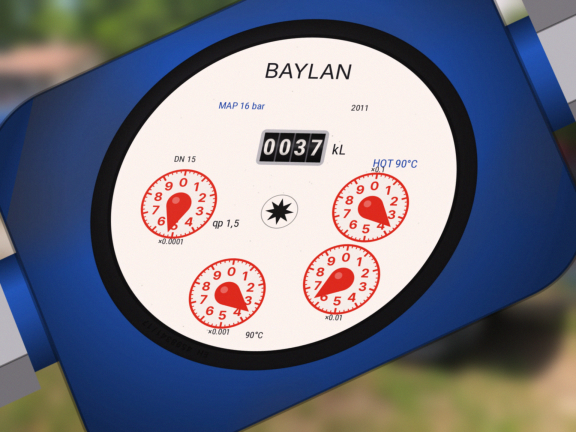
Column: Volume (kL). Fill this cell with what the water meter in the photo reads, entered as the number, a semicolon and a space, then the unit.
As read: 37.3635; kL
